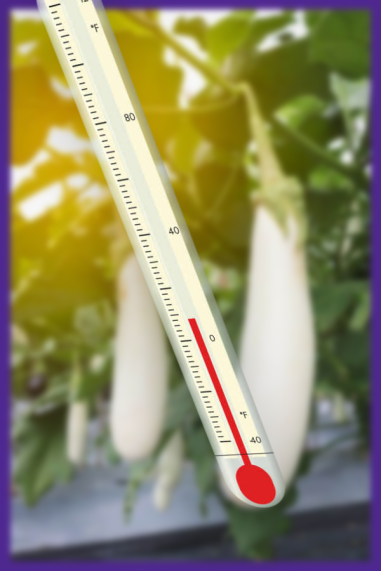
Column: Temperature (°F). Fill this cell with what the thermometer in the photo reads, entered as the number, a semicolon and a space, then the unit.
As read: 8; °F
